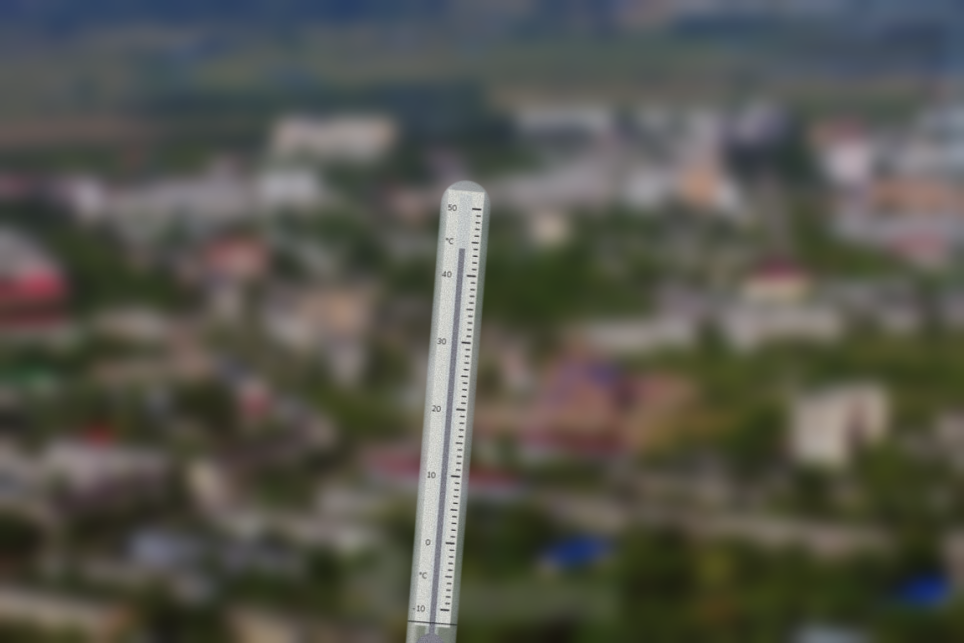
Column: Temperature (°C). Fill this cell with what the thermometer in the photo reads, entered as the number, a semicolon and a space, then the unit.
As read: 44; °C
